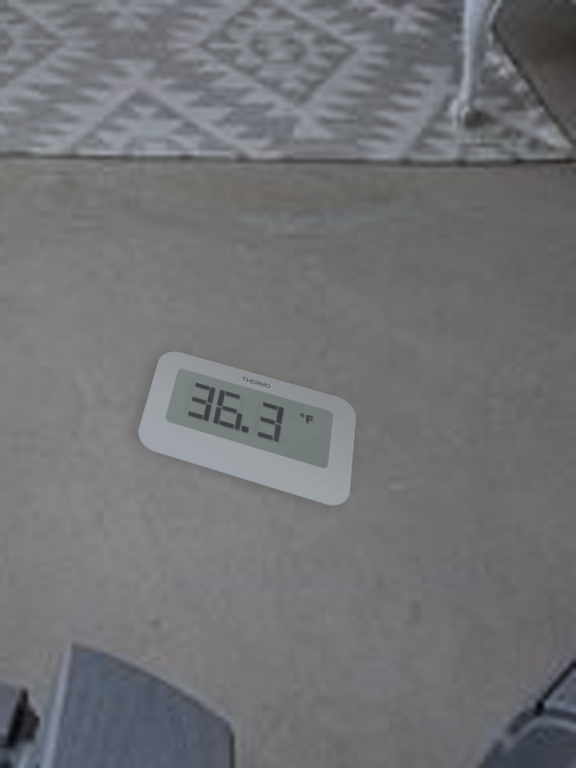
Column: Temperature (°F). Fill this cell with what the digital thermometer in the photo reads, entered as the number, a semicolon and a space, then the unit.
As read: 36.3; °F
